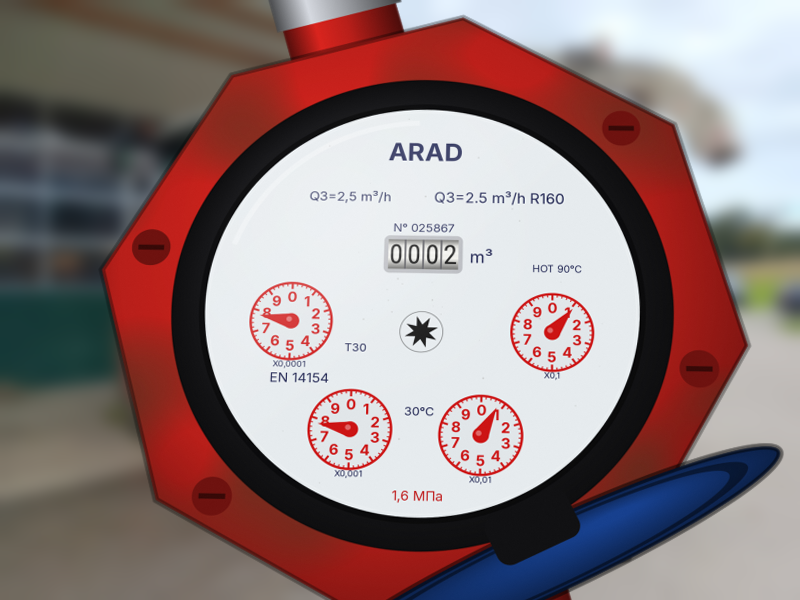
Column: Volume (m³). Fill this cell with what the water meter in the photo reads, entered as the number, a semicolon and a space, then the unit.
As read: 2.1077; m³
